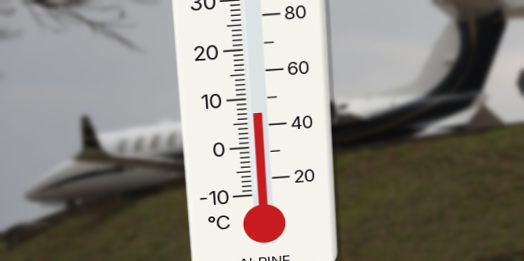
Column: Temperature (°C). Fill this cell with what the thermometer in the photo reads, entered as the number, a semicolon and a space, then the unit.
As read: 7; °C
